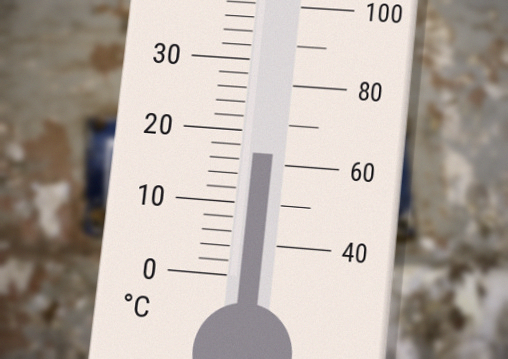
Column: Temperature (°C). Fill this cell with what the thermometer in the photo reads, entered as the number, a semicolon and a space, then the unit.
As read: 17; °C
